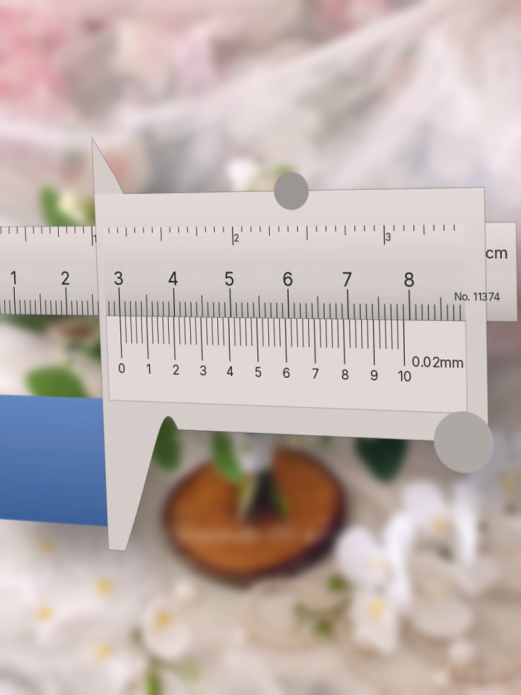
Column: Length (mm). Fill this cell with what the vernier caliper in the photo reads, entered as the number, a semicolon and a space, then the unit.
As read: 30.0; mm
